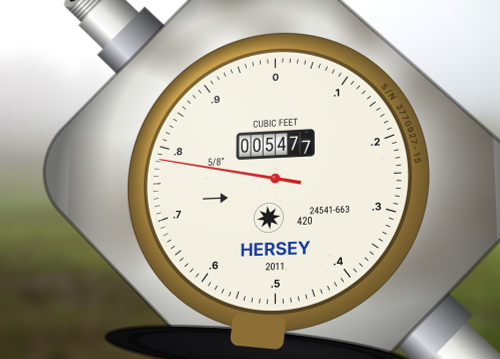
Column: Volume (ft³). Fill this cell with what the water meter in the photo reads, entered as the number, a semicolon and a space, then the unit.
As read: 5476.78; ft³
